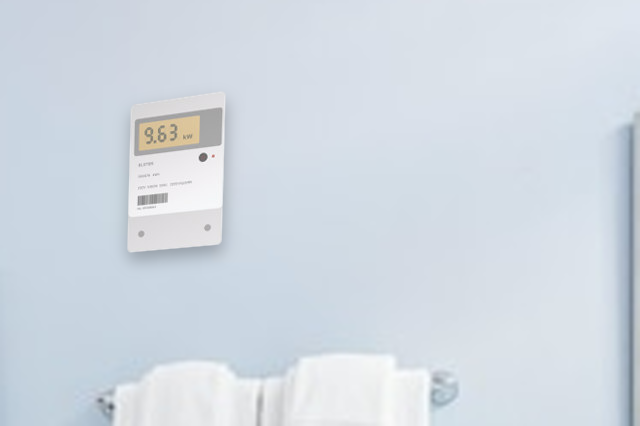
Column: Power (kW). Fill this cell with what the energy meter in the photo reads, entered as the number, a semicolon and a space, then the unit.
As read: 9.63; kW
